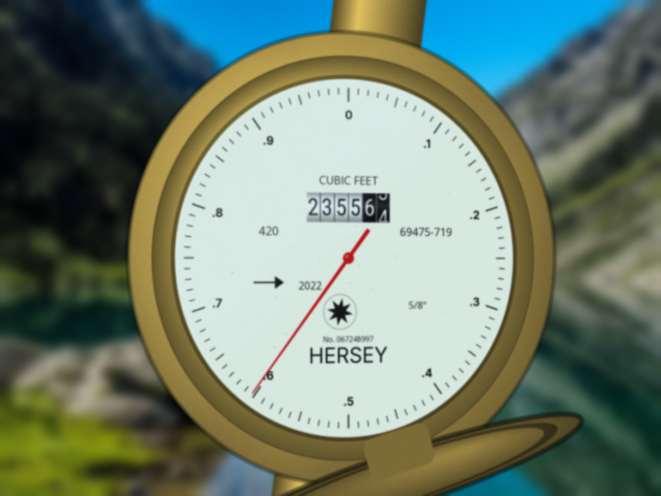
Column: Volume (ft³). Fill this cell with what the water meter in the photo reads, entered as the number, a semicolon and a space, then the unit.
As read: 235563.60; ft³
